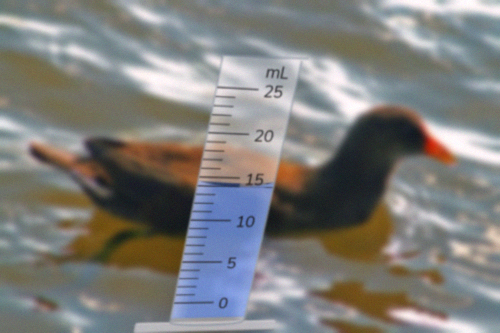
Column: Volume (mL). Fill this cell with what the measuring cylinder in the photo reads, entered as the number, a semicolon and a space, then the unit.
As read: 14; mL
